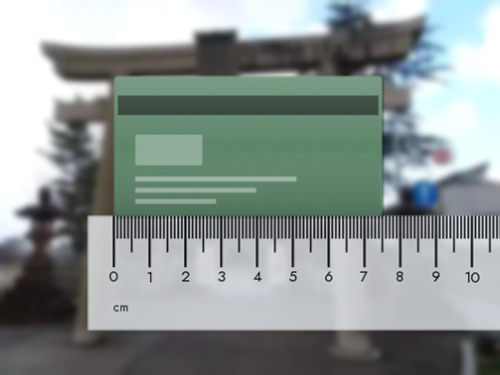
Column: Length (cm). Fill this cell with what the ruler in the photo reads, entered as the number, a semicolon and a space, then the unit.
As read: 7.5; cm
